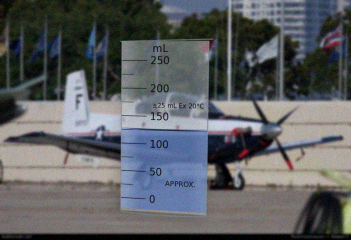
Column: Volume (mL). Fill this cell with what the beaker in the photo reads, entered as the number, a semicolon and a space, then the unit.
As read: 125; mL
